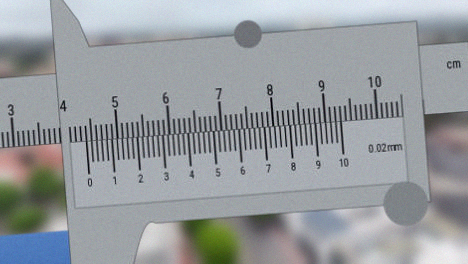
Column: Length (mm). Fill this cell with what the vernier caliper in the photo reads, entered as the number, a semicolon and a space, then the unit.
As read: 44.0; mm
